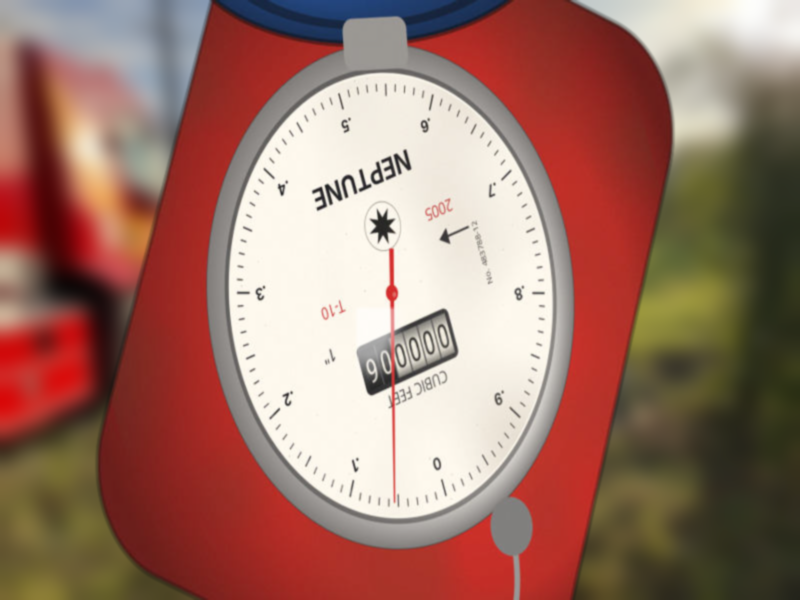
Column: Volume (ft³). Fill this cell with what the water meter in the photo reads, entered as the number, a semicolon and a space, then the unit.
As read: 6.05; ft³
